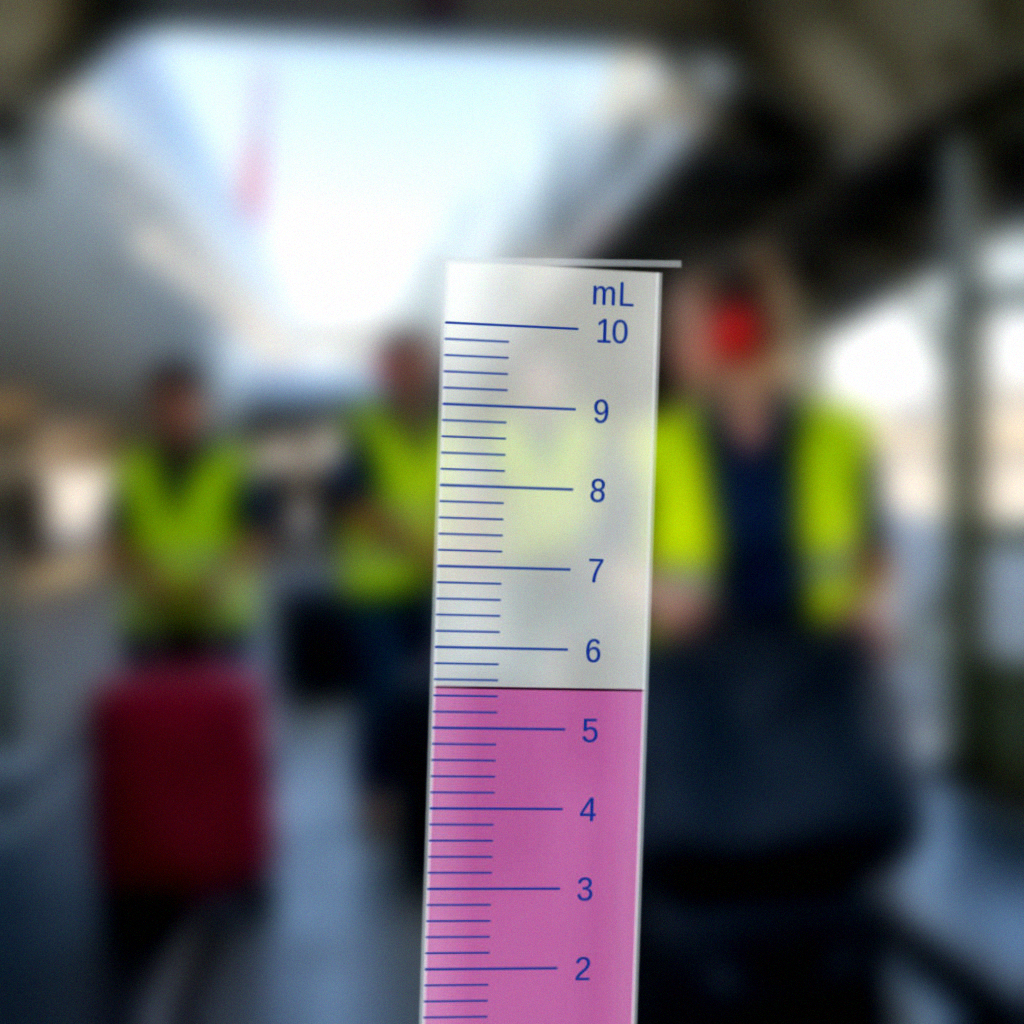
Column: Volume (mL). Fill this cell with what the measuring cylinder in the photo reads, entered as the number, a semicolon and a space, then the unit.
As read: 5.5; mL
